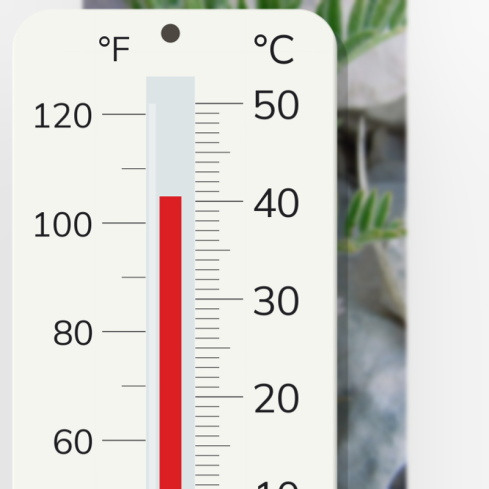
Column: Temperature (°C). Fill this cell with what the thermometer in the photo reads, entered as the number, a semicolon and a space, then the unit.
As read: 40.5; °C
